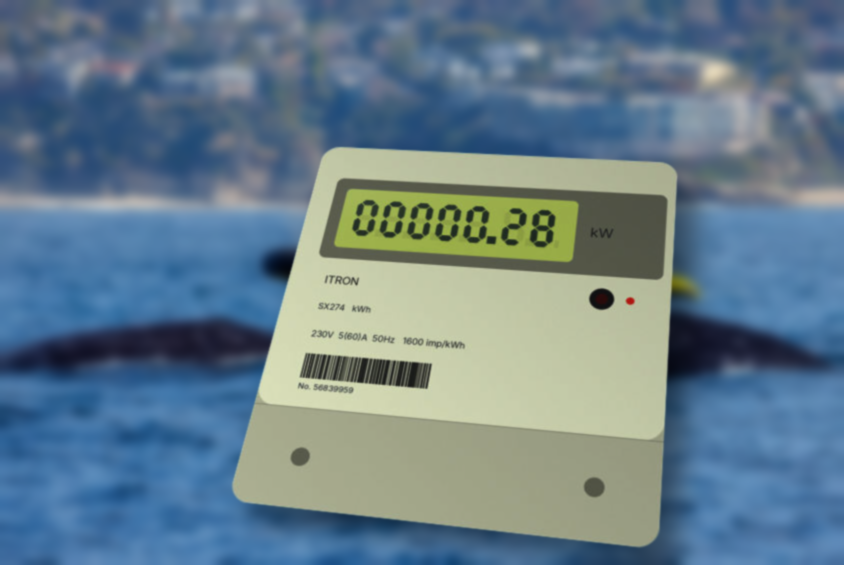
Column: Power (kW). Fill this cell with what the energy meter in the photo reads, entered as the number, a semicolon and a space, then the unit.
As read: 0.28; kW
